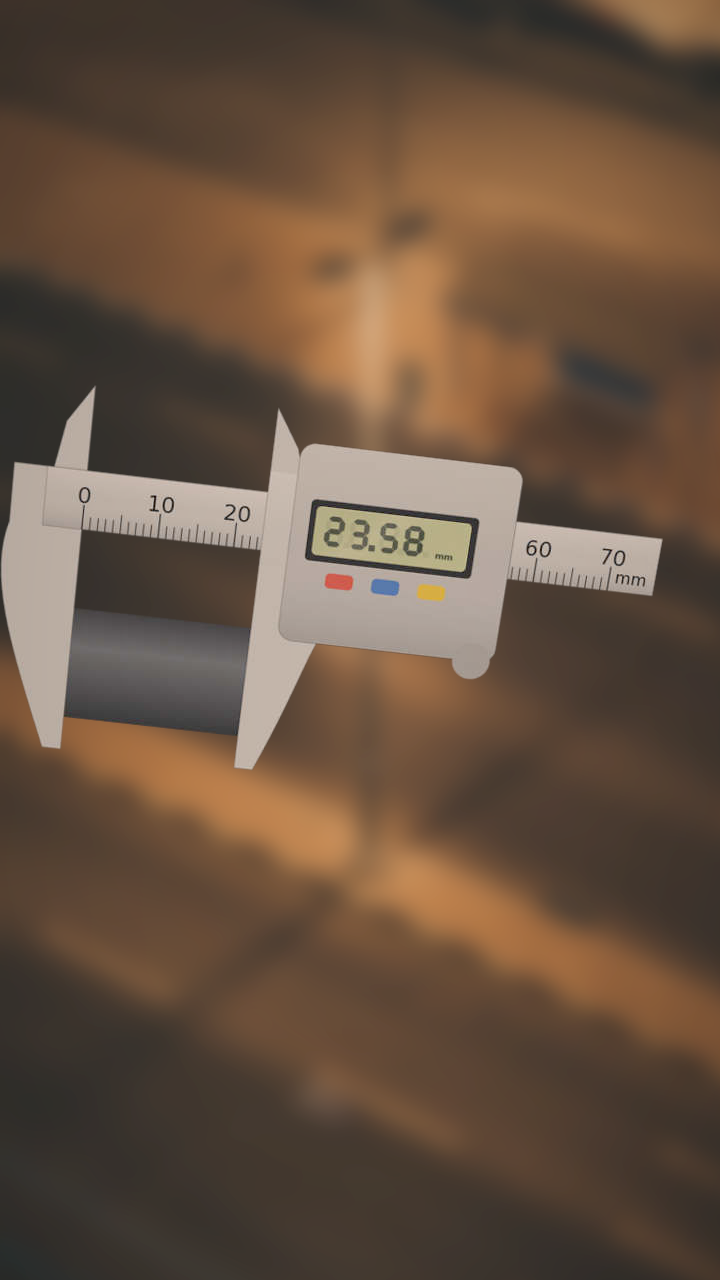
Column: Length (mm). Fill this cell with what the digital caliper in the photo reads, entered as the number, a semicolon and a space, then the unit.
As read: 23.58; mm
